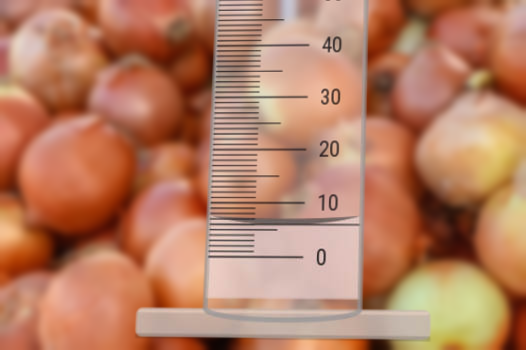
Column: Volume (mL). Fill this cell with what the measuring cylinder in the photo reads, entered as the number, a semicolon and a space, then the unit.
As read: 6; mL
